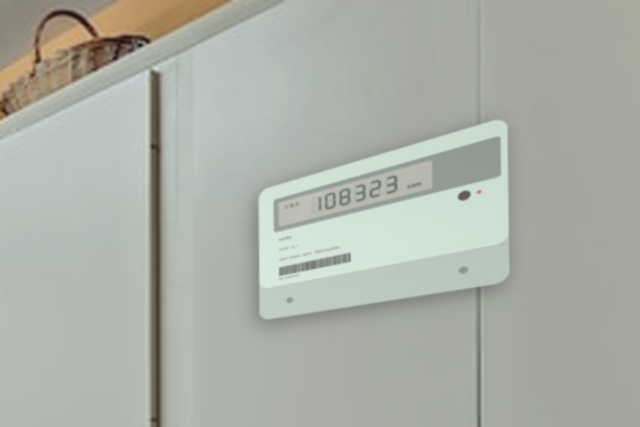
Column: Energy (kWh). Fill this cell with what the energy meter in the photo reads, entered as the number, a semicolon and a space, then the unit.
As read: 108323; kWh
